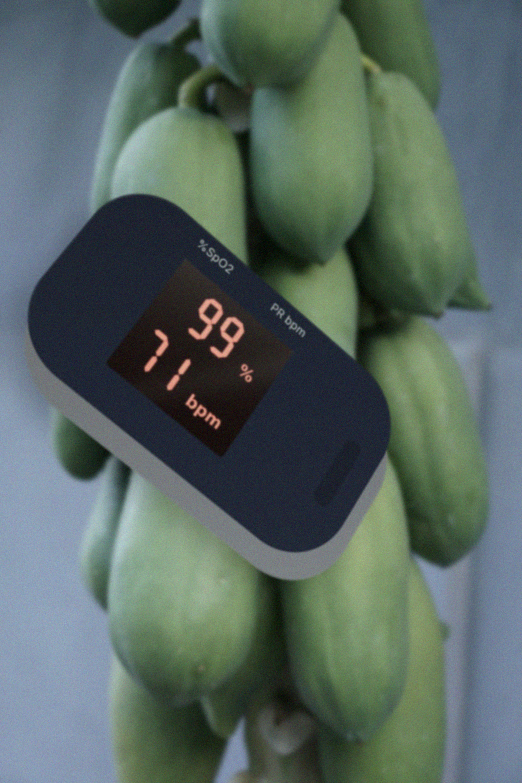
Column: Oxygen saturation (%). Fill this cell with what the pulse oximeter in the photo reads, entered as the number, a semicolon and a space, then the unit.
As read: 99; %
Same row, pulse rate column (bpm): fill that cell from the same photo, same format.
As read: 71; bpm
